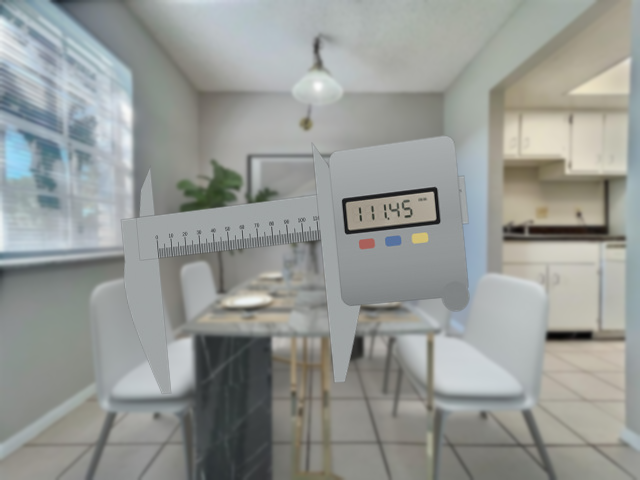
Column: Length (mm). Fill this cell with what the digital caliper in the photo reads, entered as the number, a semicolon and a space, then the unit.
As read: 111.45; mm
